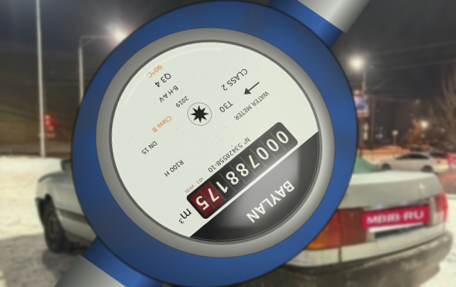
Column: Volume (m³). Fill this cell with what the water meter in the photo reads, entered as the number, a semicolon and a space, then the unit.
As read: 7881.75; m³
